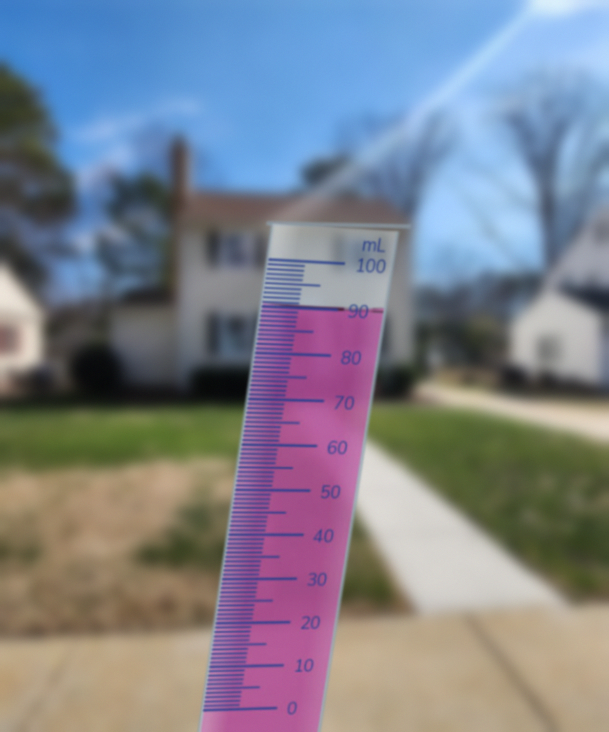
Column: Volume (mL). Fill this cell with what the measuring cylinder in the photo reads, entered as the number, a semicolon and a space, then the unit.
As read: 90; mL
